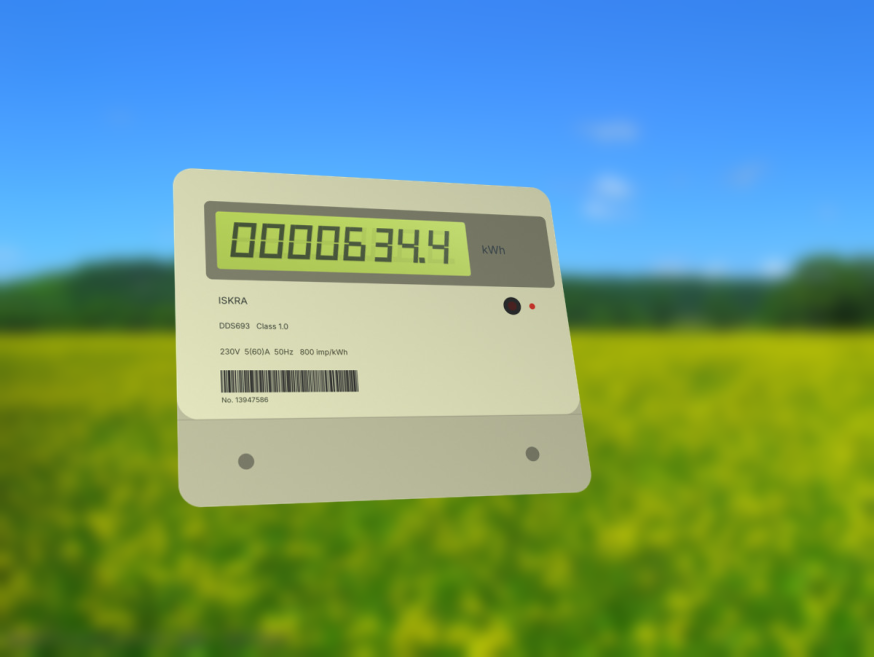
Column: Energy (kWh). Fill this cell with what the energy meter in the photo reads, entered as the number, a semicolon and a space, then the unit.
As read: 634.4; kWh
